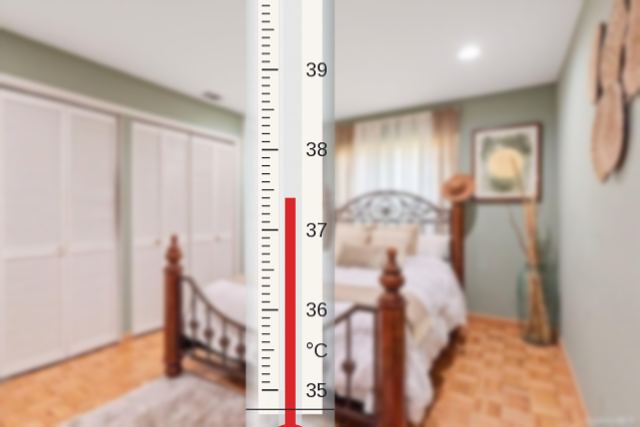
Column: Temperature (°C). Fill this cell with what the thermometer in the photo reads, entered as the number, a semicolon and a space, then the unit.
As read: 37.4; °C
